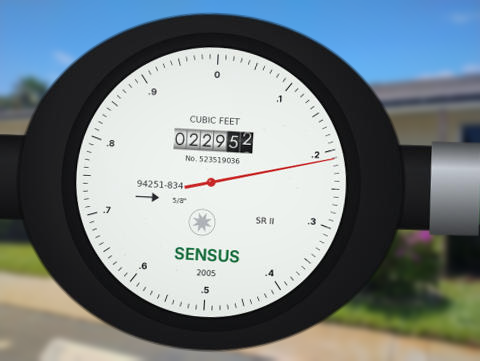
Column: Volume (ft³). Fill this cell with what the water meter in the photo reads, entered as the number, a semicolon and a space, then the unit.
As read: 22952.21; ft³
